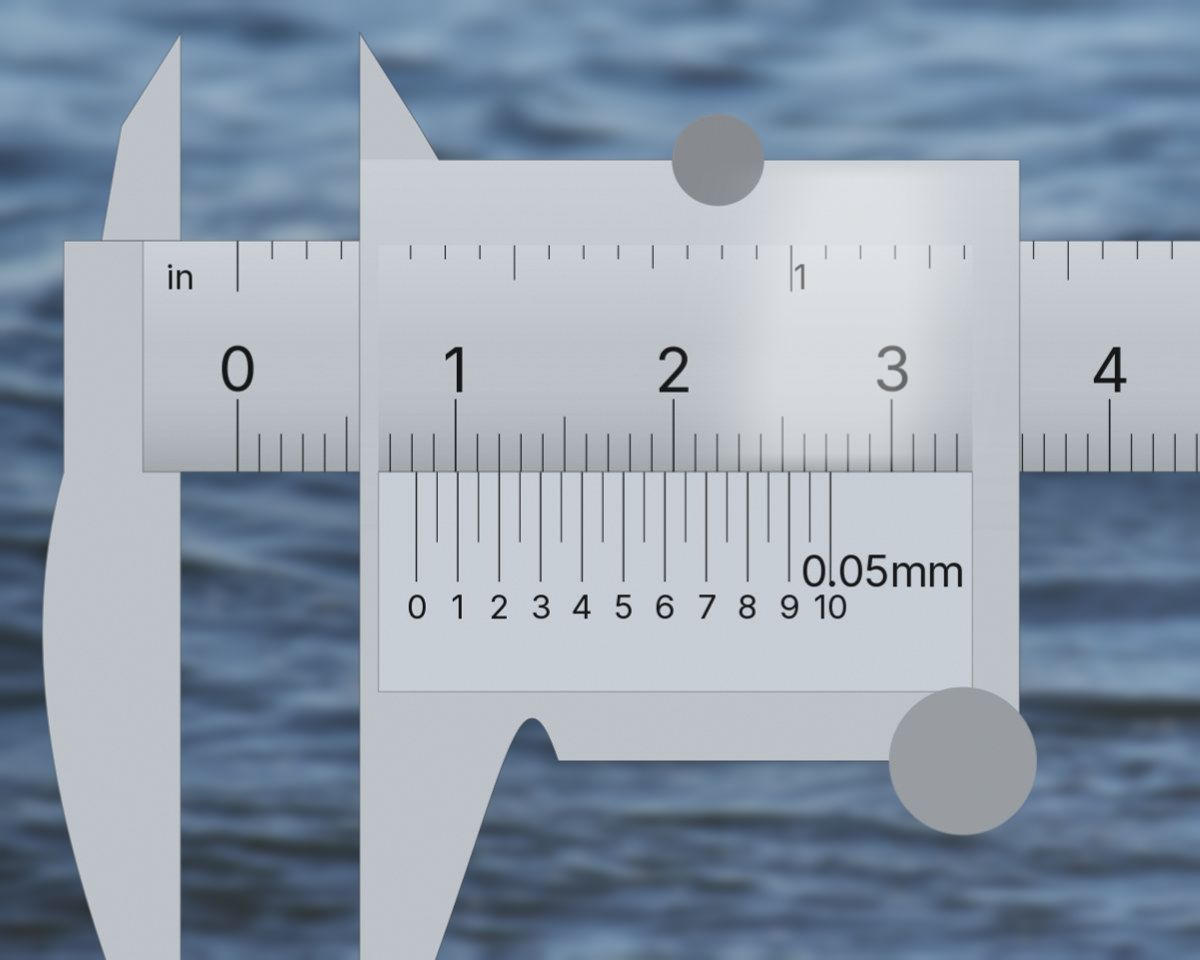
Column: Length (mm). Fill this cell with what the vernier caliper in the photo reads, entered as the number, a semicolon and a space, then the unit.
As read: 8.2; mm
